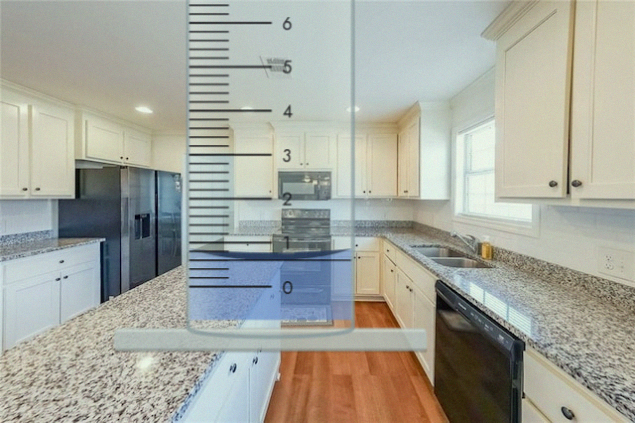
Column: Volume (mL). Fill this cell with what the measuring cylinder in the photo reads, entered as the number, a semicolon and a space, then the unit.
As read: 0.6; mL
